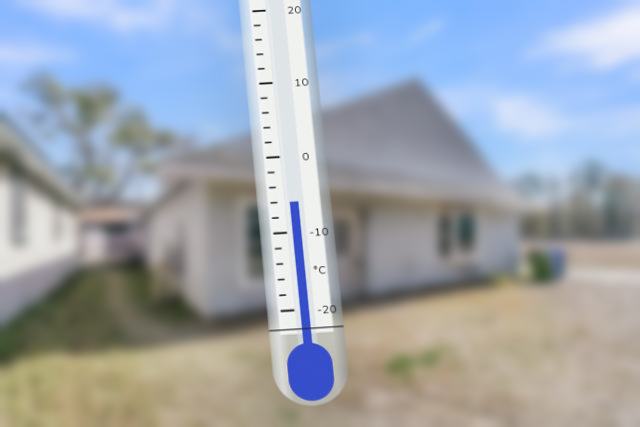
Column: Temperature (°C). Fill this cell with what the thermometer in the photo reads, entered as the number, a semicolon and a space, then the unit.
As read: -6; °C
